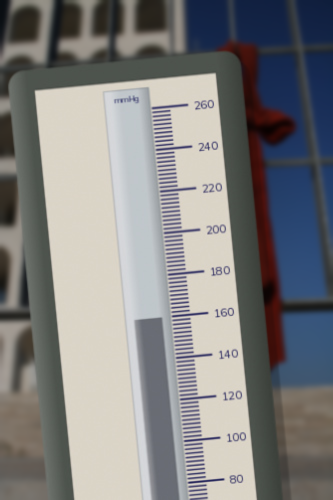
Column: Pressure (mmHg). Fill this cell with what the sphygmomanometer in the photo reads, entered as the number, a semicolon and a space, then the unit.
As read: 160; mmHg
